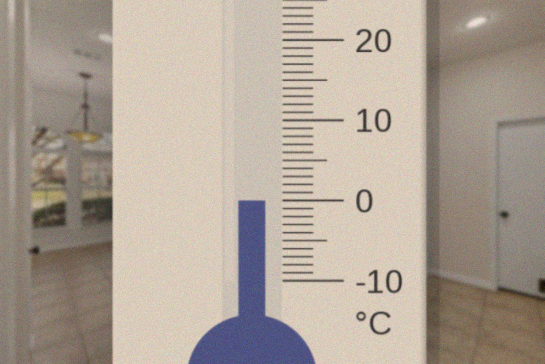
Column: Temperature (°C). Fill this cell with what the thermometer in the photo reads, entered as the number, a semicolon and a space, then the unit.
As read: 0; °C
